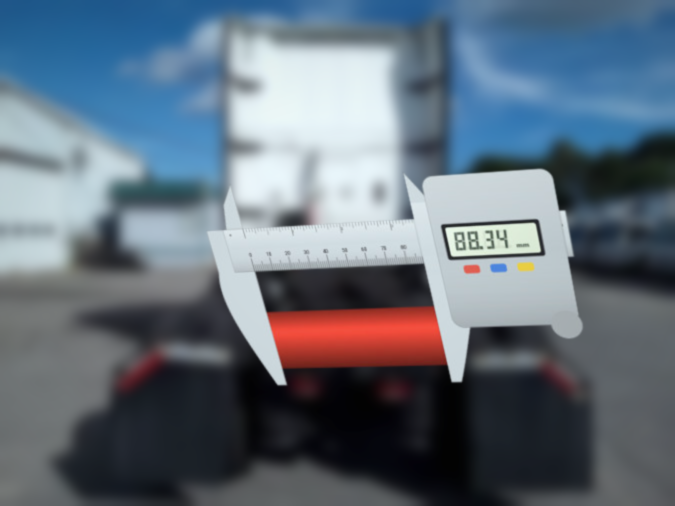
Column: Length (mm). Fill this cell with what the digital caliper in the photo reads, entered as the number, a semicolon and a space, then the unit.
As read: 88.34; mm
